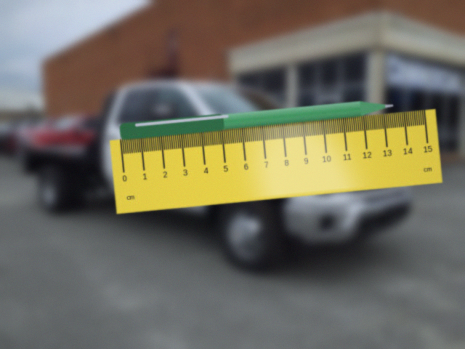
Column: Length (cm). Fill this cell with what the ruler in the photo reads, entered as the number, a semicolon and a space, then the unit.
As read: 13.5; cm
